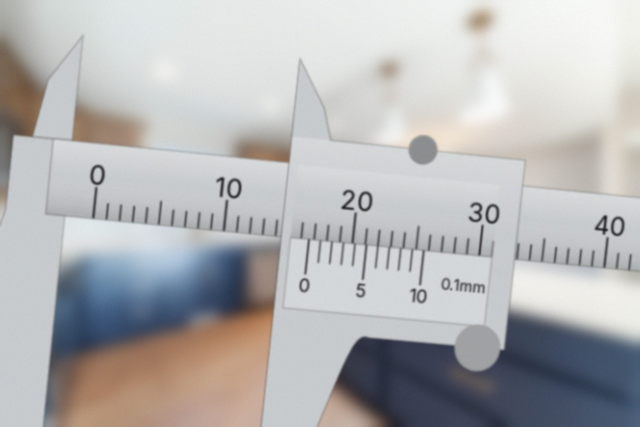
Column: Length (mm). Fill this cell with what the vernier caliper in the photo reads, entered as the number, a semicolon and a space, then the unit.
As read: 16.6; mm
